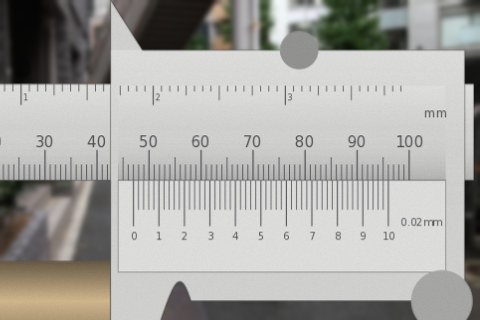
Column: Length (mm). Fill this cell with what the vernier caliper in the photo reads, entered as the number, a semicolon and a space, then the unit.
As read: 47.0; mm
